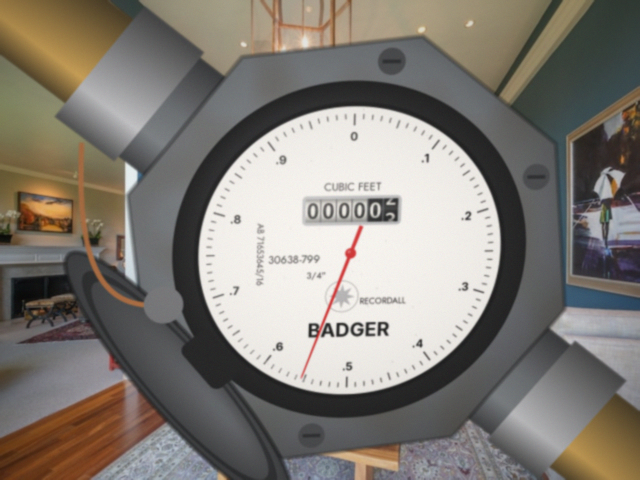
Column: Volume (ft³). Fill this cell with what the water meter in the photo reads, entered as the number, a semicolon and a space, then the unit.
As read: 2.55; ft³
